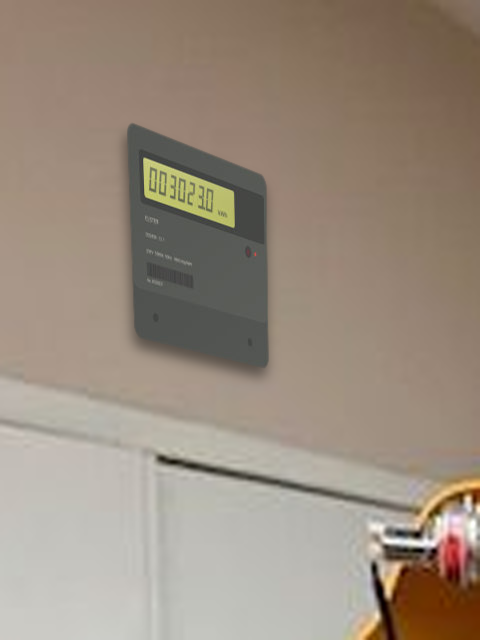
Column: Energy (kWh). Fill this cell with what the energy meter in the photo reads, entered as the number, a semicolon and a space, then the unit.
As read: 3023.0; kWh
